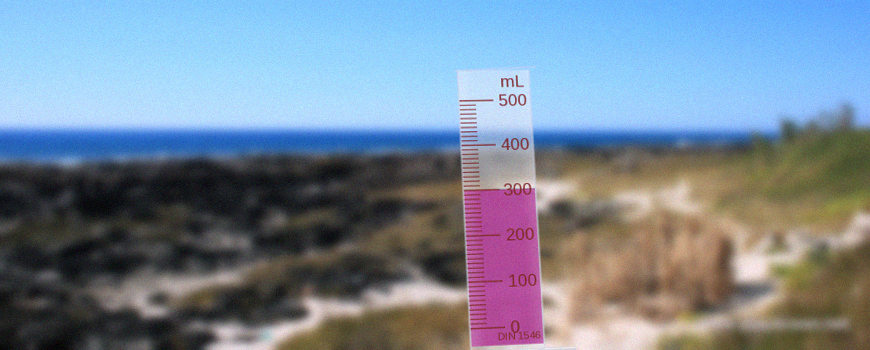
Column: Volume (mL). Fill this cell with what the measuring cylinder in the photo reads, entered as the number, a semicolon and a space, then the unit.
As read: 300; mL
